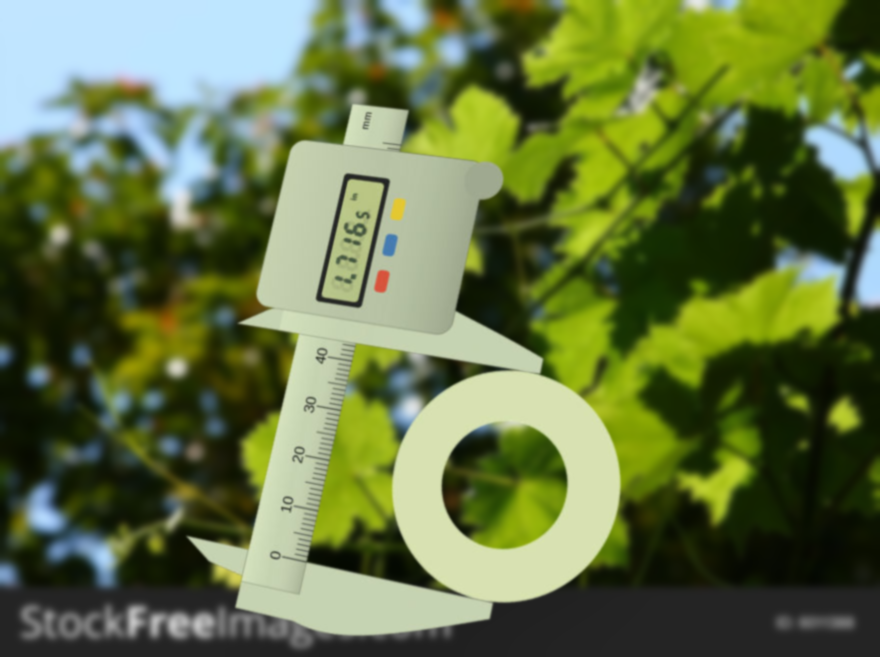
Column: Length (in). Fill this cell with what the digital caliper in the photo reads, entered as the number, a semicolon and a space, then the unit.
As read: 1.7165; in
